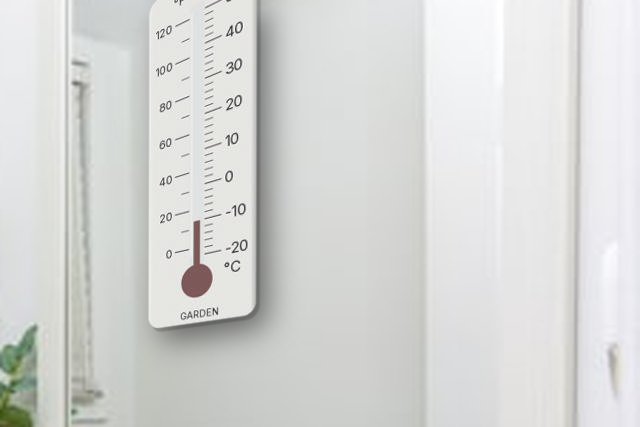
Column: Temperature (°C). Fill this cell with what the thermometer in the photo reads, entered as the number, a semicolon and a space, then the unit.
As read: -10; °C
